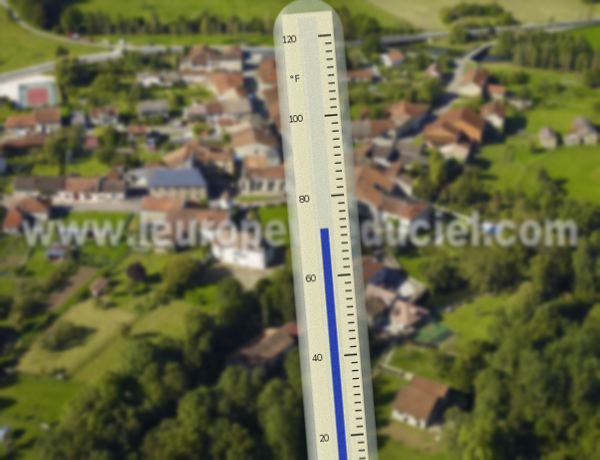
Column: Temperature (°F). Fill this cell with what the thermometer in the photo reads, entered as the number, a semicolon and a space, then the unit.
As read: 72; °F
